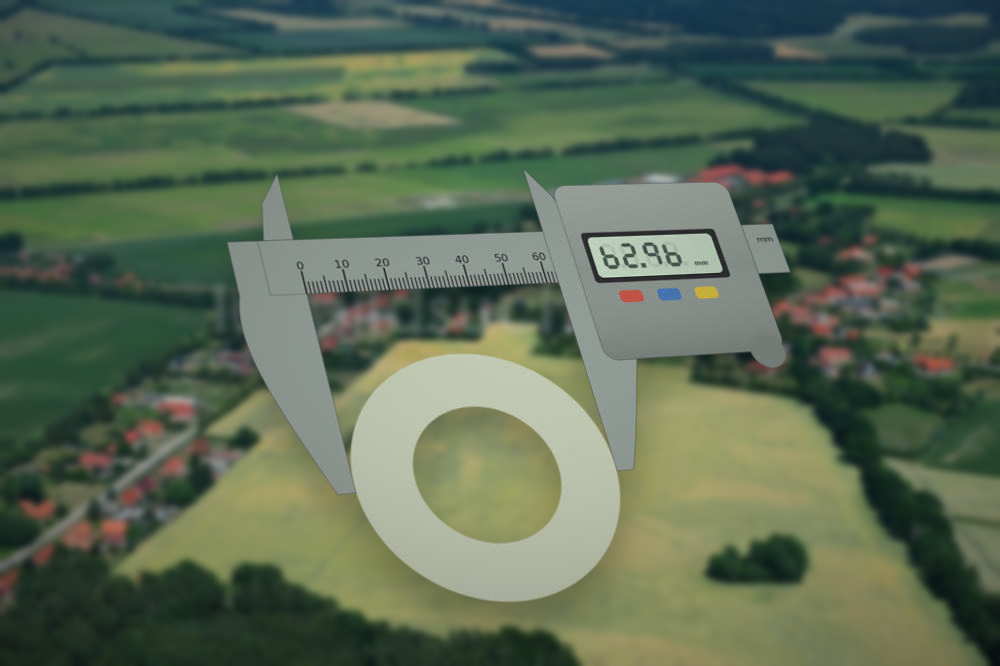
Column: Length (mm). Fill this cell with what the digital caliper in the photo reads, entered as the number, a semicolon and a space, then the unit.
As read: 62.96; mm
